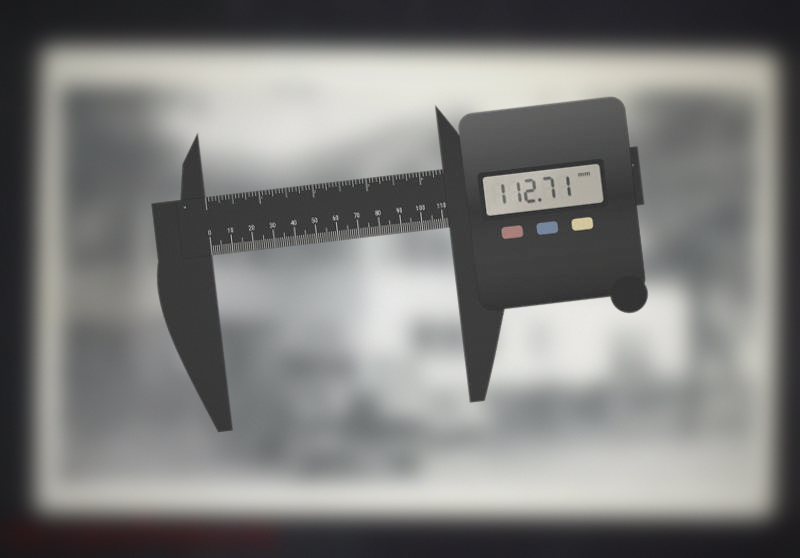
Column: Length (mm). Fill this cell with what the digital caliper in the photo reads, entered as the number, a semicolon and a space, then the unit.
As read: 112.71; mm
